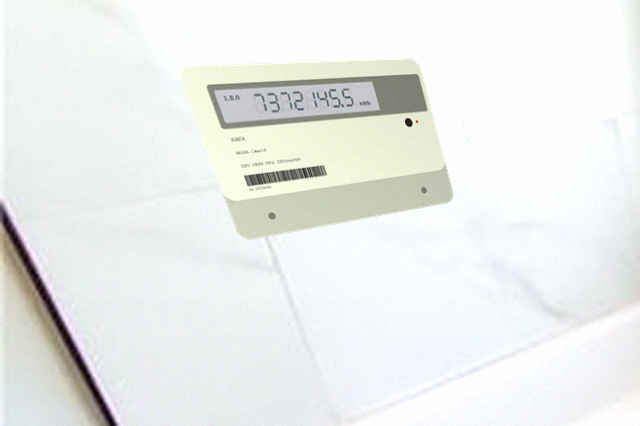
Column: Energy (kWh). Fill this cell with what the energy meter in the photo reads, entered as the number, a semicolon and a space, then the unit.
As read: 7372145.5; kWh
